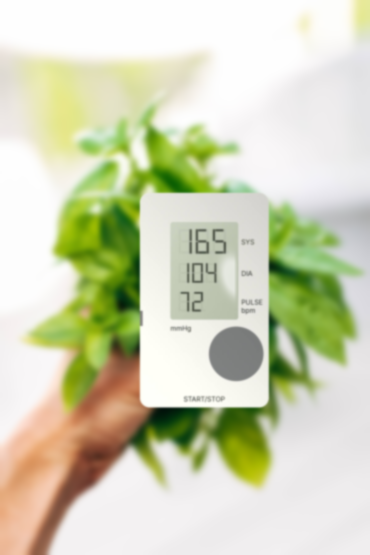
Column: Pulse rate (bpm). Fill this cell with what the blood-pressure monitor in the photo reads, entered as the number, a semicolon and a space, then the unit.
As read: 72; bpm
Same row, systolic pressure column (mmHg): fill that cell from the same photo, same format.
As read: 165; mmHg
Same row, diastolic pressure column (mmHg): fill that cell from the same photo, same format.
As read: 104; mmHg
